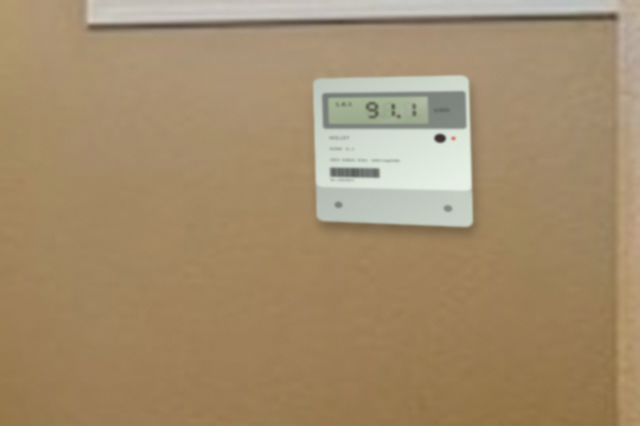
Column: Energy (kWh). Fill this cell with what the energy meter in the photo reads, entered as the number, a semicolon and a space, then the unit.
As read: 91.1; kWh
